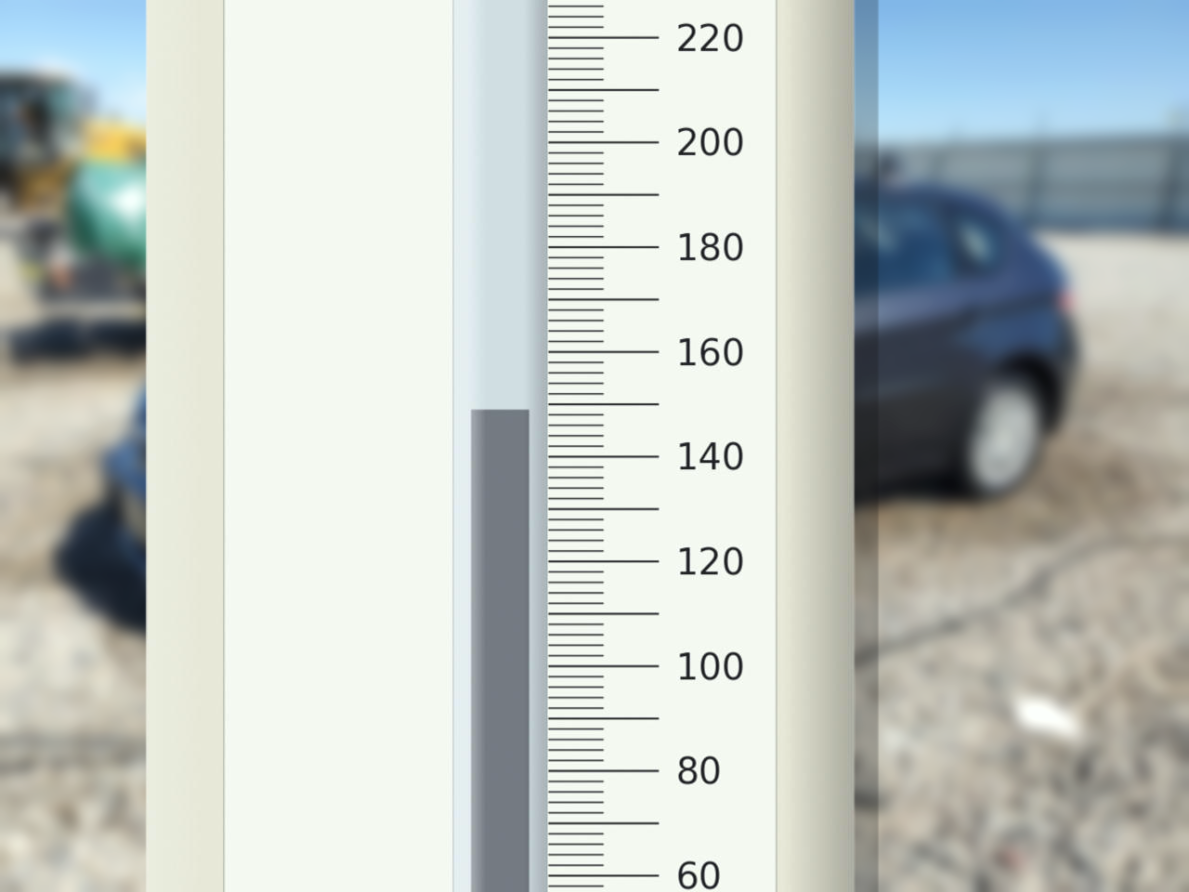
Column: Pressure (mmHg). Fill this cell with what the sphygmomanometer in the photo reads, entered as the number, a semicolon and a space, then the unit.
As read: 149; mmHg
